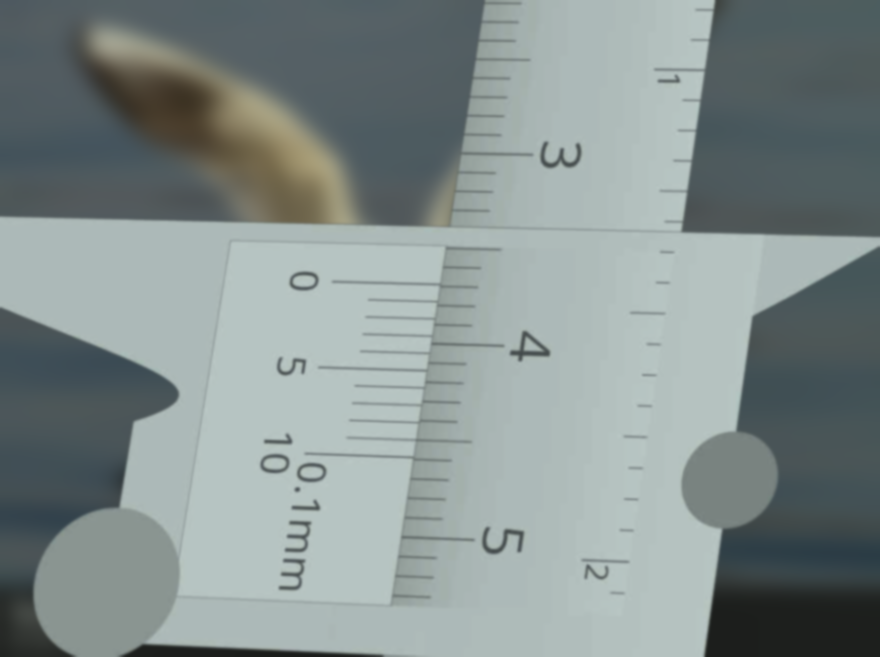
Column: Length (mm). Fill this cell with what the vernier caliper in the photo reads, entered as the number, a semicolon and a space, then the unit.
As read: 36.9; mm
